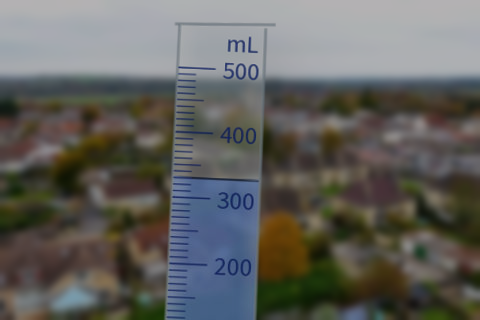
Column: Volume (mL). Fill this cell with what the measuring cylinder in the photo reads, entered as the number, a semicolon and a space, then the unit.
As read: 330; mL
